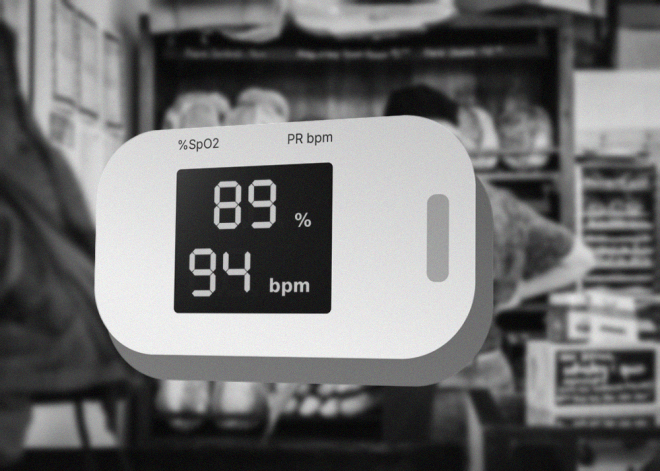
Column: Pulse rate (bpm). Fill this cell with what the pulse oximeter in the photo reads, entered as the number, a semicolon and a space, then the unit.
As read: 94; bpm
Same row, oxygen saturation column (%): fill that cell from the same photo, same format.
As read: 89; %
